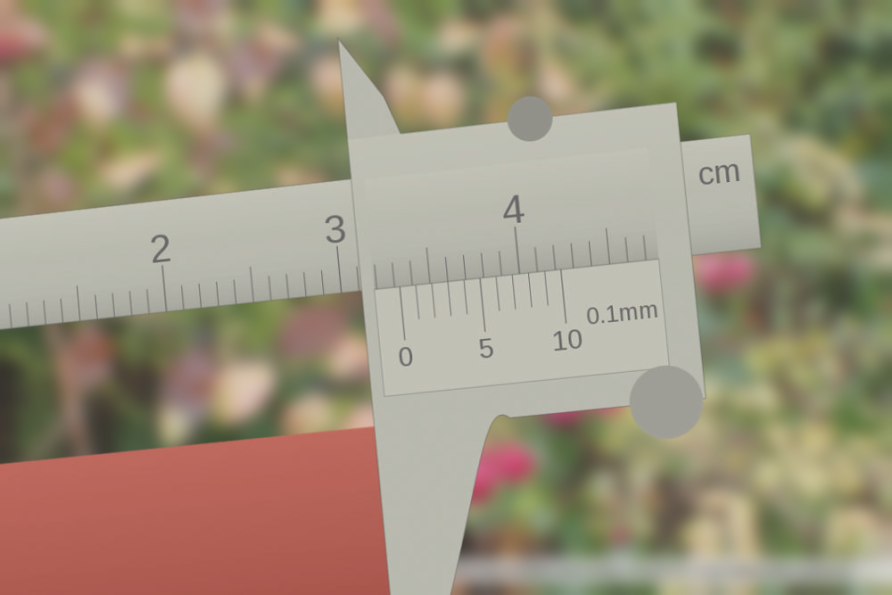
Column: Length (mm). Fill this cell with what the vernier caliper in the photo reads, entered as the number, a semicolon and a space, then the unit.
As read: 33.3; mm
